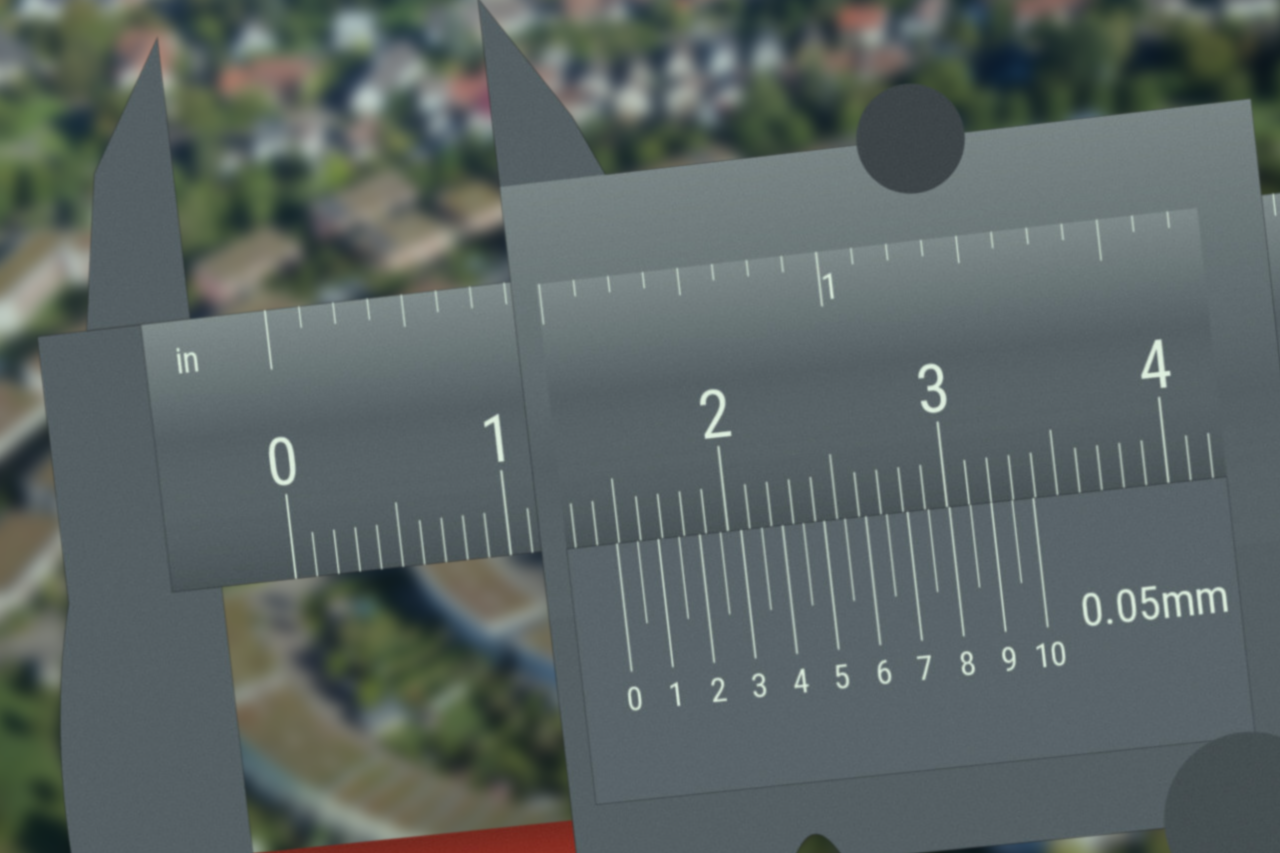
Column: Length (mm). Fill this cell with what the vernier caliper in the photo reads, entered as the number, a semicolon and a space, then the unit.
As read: 14.9; mm
